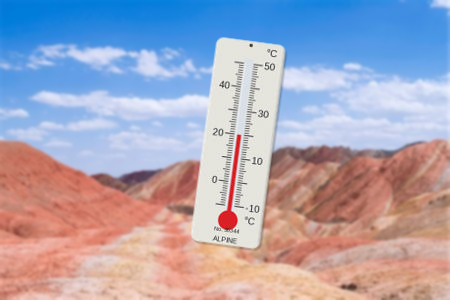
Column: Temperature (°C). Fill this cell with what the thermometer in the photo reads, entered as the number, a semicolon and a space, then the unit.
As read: 20; °C
